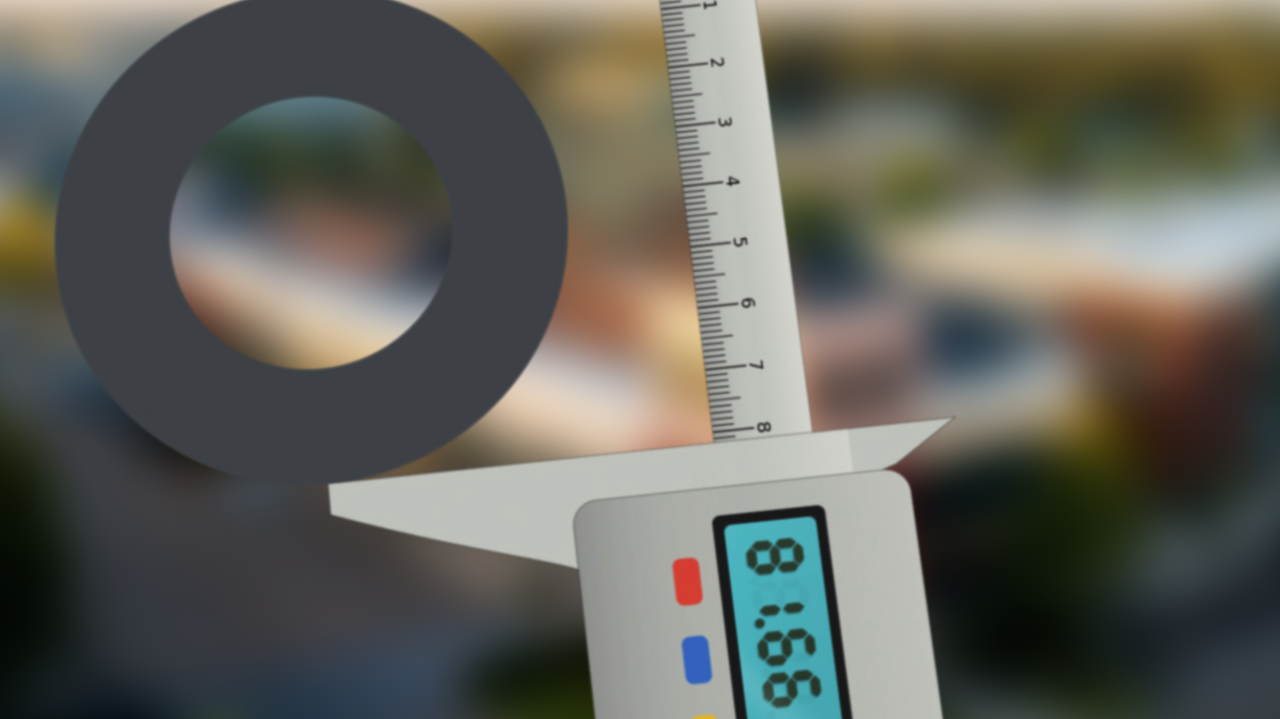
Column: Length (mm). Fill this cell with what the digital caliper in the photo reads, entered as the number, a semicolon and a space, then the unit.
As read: 81.66; mm
